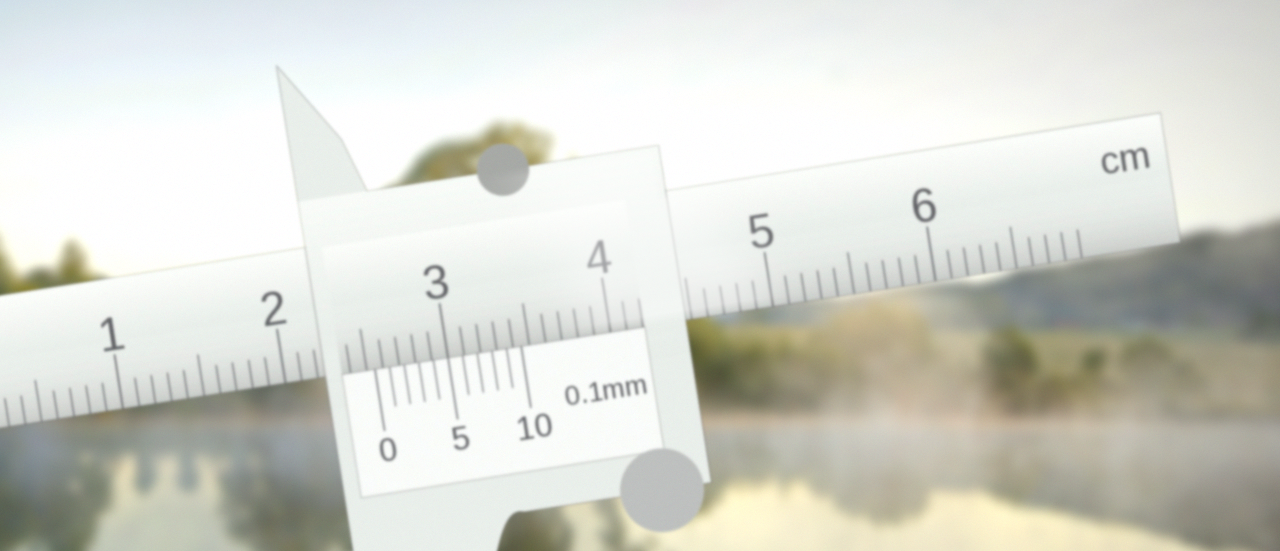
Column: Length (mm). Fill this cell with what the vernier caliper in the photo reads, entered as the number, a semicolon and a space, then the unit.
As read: 25.5; mm
